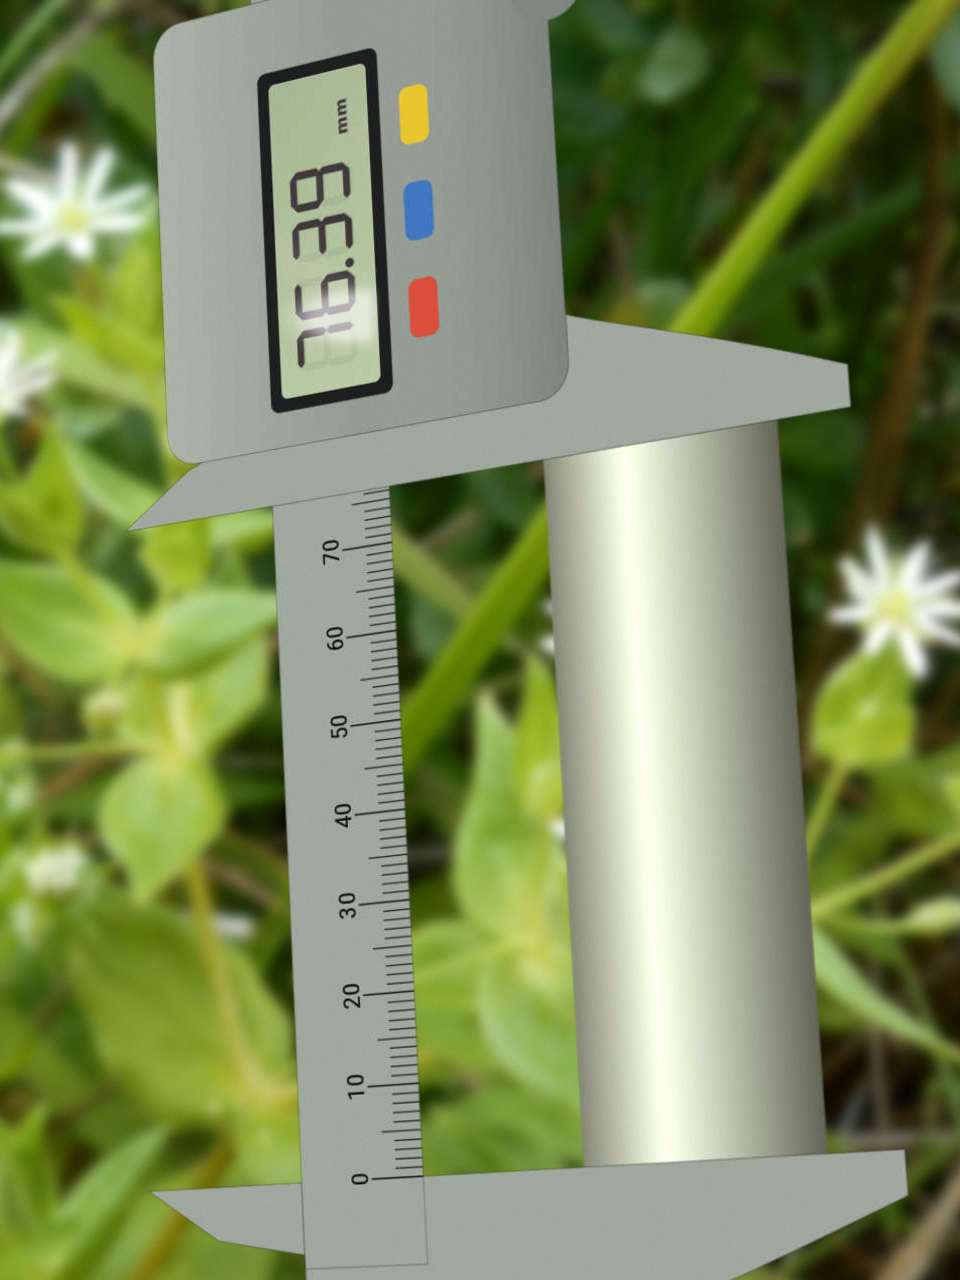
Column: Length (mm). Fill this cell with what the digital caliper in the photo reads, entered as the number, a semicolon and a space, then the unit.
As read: 76.39; mm
